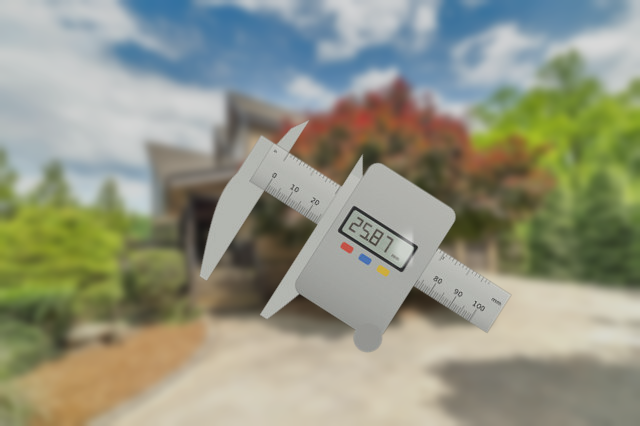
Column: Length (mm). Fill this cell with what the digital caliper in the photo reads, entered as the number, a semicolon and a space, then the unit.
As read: 25.87; mm
